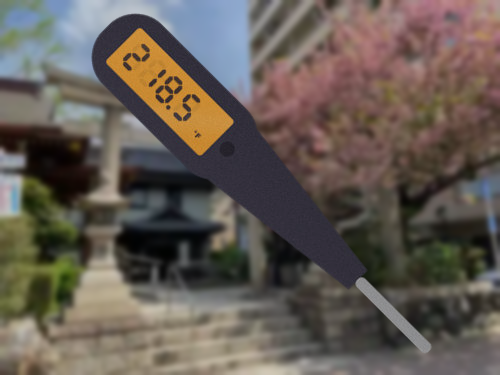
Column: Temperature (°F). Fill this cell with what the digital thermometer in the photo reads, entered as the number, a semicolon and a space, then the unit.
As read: 218.5; °F
